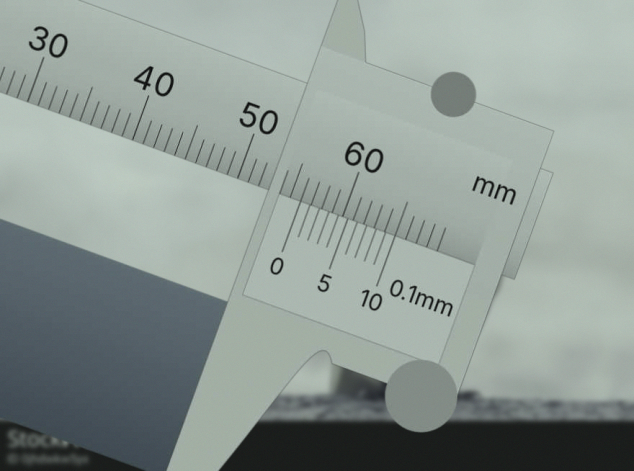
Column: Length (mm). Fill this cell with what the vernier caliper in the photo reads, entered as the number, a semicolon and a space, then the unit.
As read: 56.0; mm
